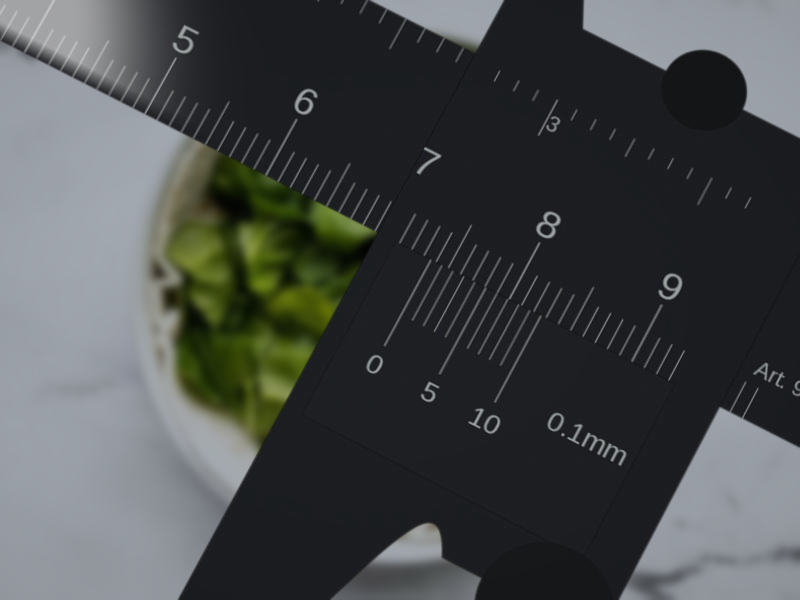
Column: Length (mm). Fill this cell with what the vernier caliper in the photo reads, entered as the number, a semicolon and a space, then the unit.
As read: 73.6; mm
